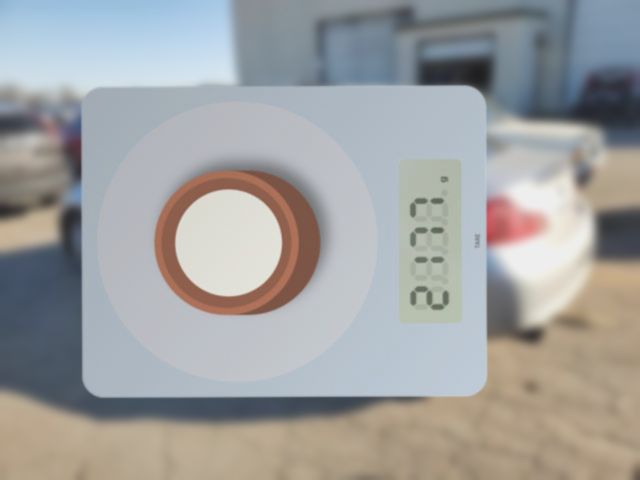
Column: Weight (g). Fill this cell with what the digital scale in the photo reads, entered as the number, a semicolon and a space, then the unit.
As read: 2177; g
